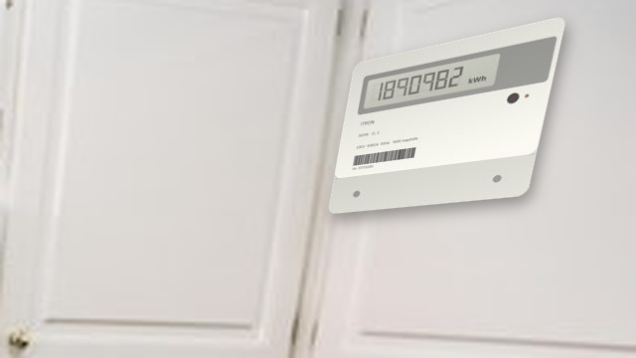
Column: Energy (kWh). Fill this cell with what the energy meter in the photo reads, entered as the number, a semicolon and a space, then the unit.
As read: 1890982; kWh
